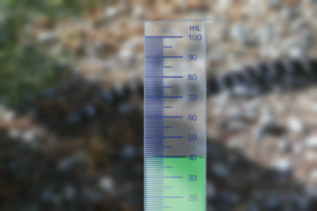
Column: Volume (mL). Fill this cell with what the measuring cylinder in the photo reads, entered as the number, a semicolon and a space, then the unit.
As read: 40; mL
